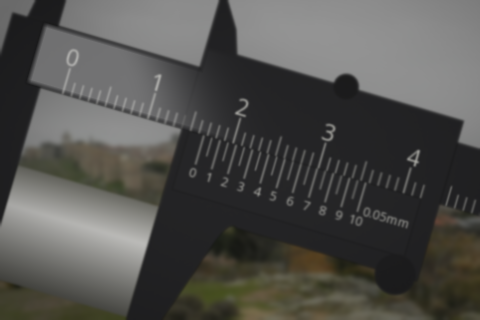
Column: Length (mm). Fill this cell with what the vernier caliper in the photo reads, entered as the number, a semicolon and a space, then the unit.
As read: 16.6; mm
